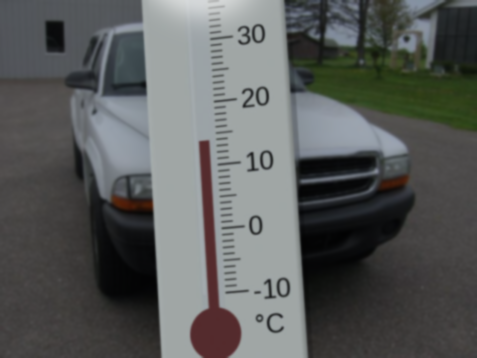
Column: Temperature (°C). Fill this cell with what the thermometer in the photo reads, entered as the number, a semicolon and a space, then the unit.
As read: 14; °C
